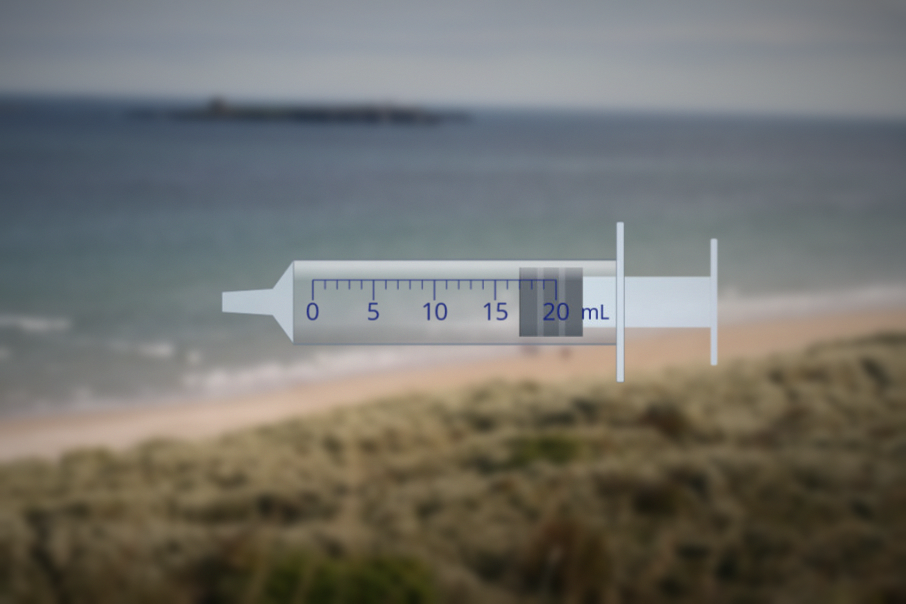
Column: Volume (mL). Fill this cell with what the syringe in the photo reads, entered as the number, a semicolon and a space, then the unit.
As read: 17; mL
